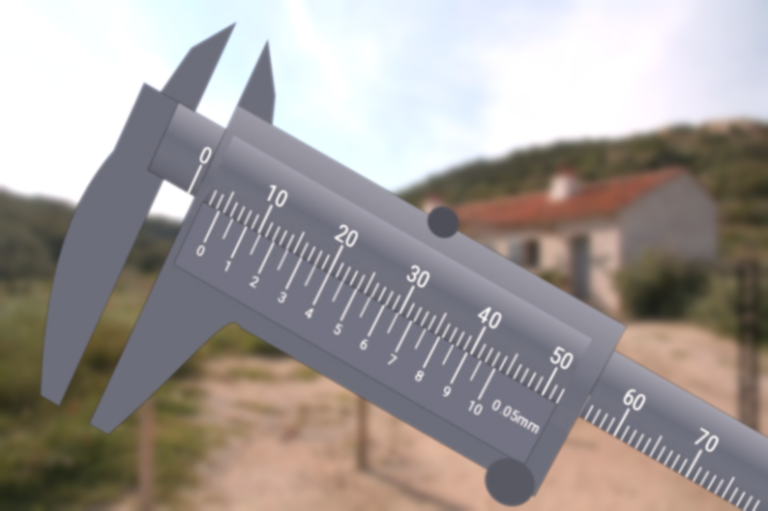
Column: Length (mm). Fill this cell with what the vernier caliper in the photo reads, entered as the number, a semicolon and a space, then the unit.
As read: 4.4; mm
